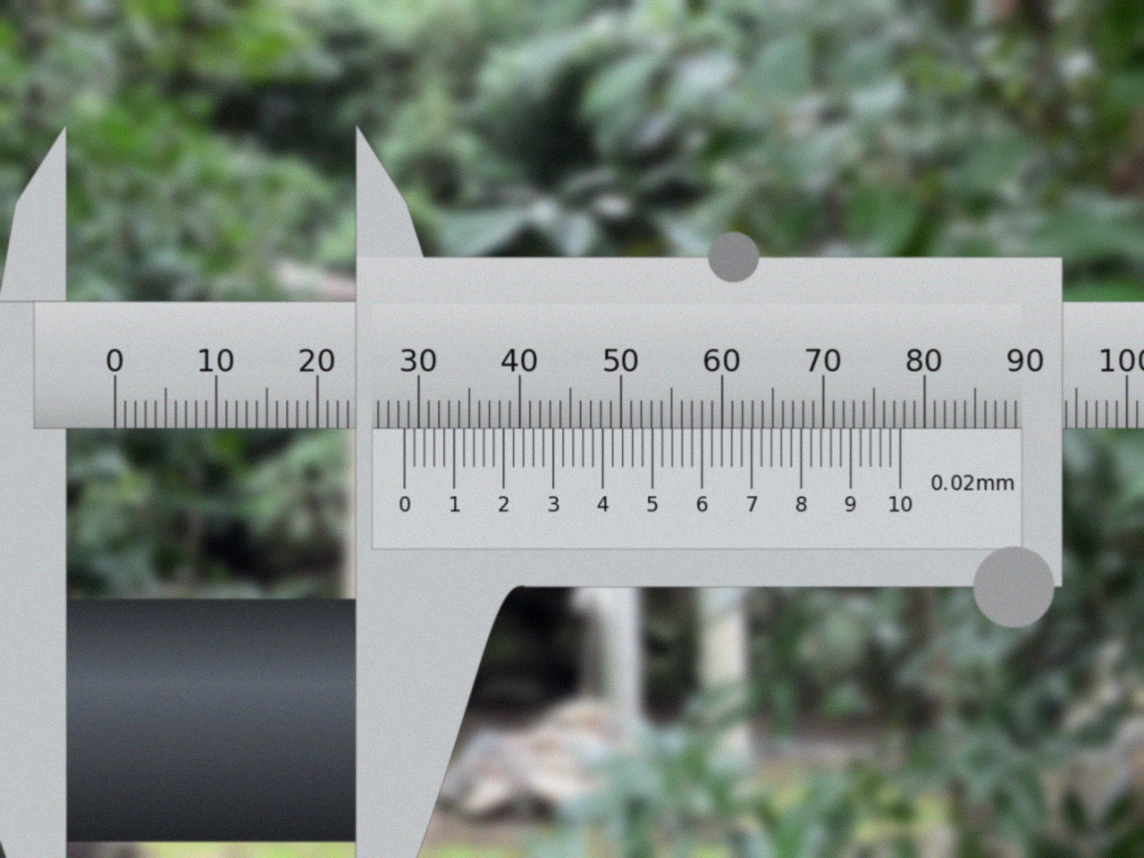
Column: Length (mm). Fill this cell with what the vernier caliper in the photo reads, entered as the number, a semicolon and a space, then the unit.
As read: 28.6; mm
